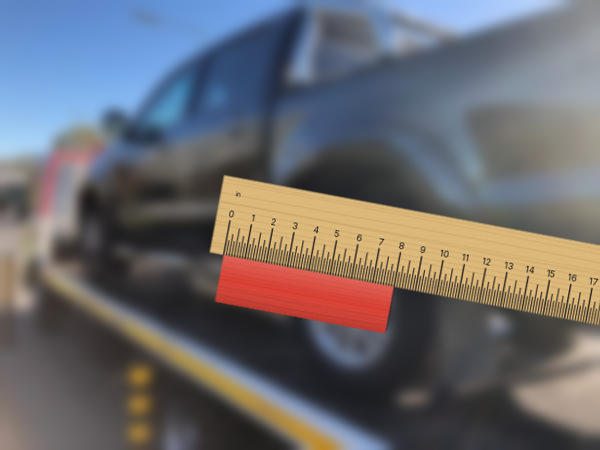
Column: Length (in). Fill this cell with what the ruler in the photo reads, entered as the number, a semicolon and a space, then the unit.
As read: 8; in
